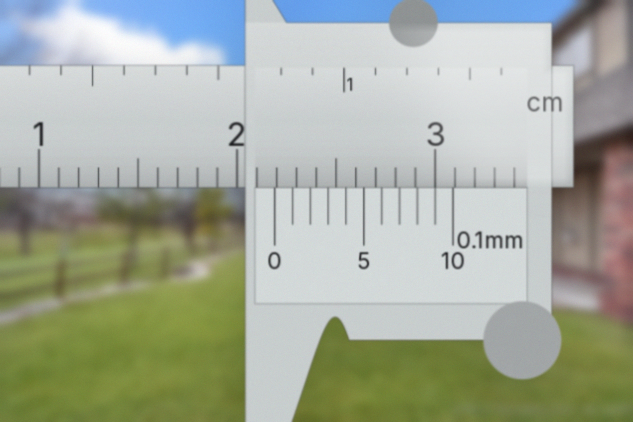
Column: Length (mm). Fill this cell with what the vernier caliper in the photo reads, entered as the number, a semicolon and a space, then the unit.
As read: 21.9; mm
